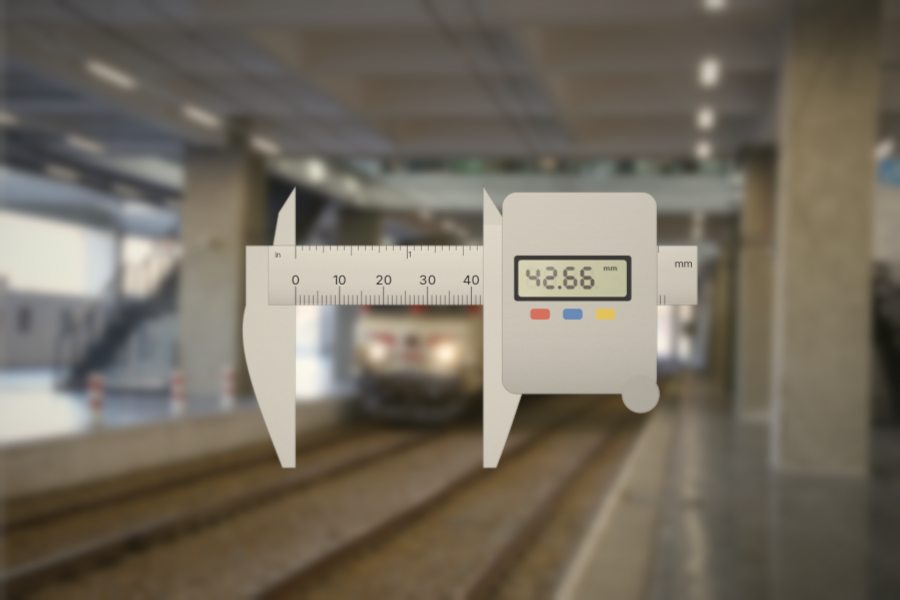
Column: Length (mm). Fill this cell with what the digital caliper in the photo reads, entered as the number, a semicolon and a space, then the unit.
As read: 42.66; mm
